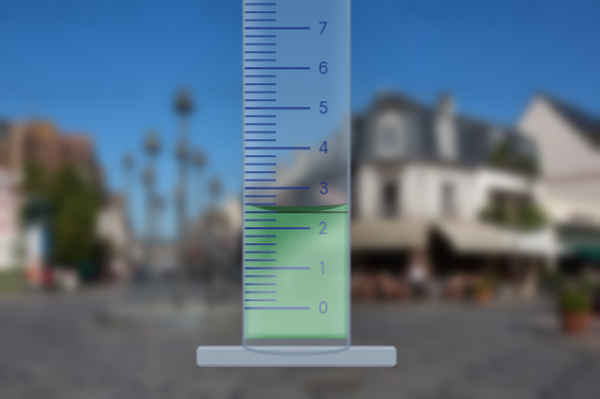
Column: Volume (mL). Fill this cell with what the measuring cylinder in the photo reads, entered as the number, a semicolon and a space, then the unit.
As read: 2.4; mL
